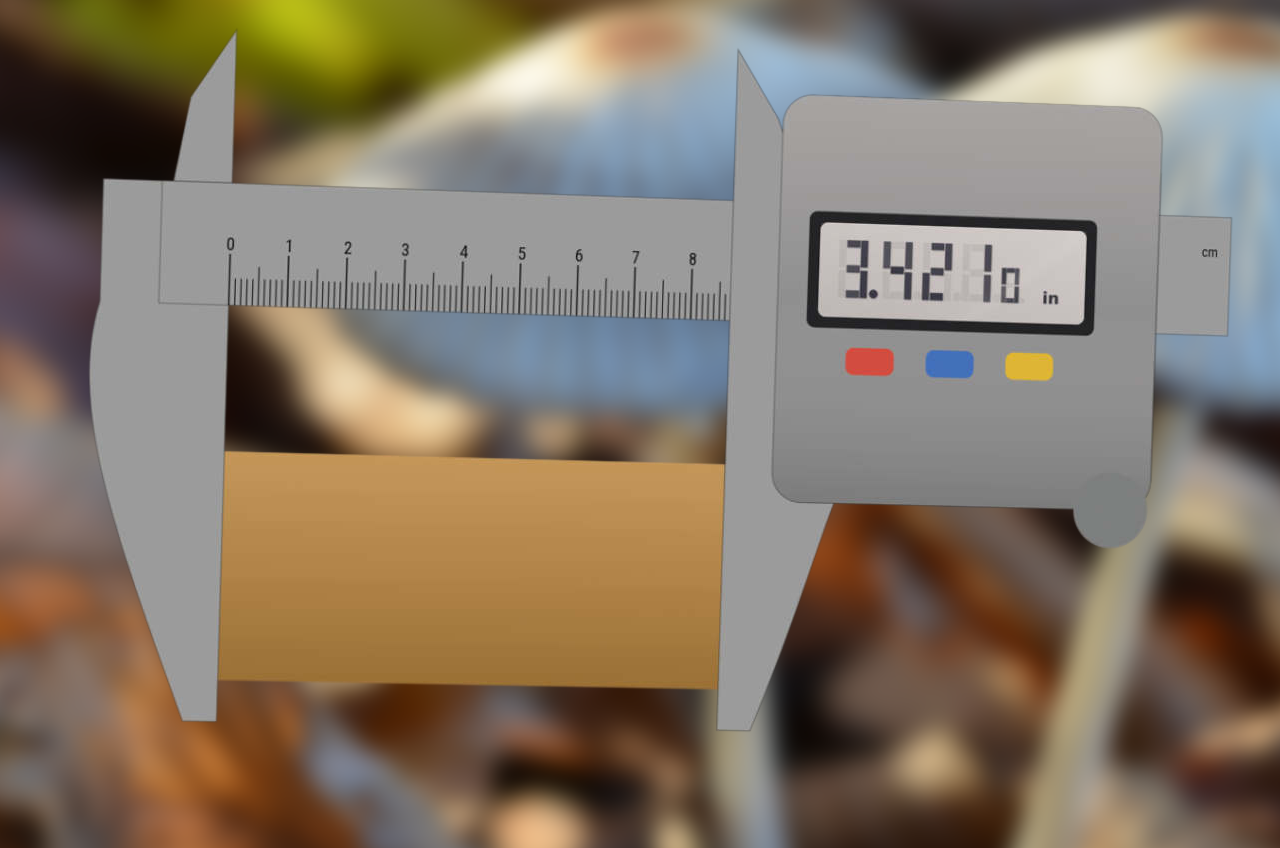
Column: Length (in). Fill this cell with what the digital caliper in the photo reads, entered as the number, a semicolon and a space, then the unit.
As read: 3.4210; in
